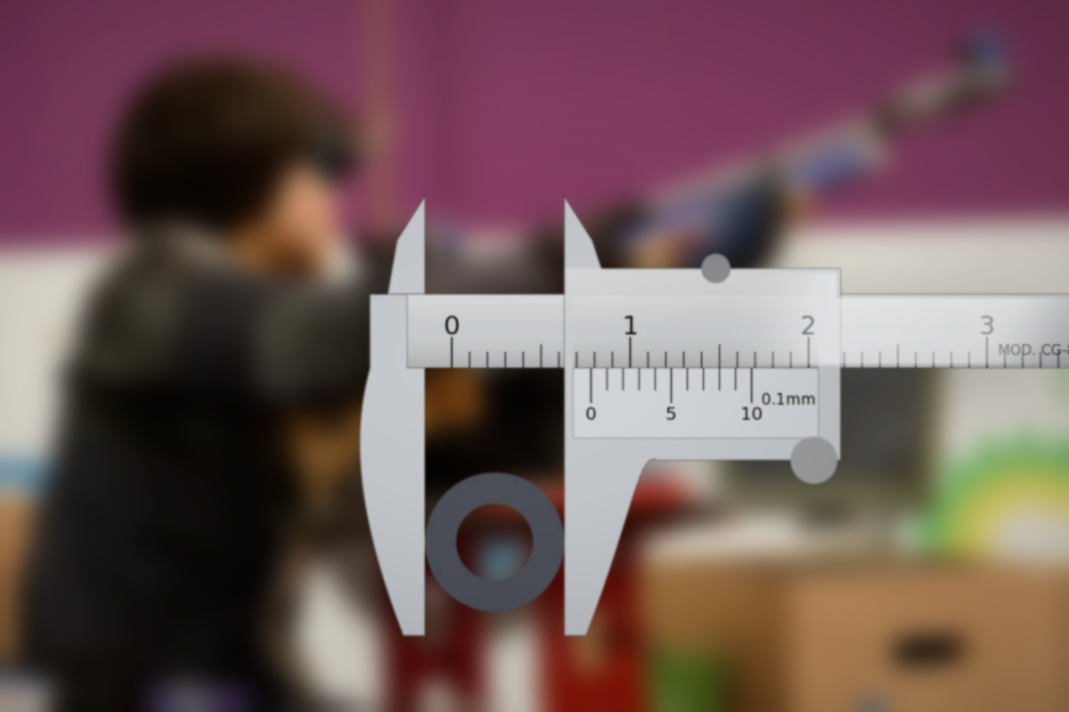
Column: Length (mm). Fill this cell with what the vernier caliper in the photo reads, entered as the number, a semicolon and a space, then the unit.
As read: 7.8; mm
